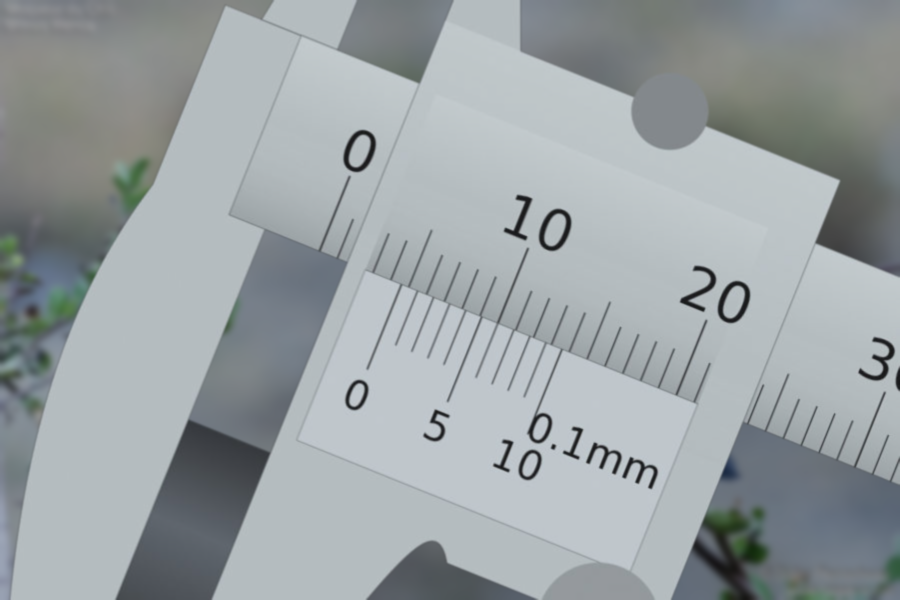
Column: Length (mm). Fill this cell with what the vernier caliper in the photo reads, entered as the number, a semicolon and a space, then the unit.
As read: 4.6; mm
